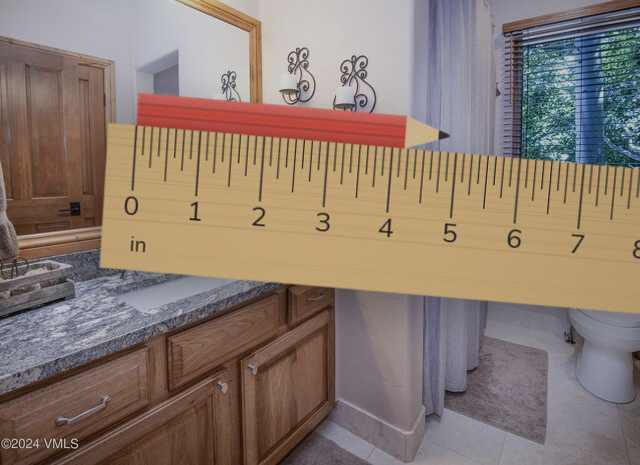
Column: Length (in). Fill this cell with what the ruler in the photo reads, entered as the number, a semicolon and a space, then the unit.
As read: 4.875; in
